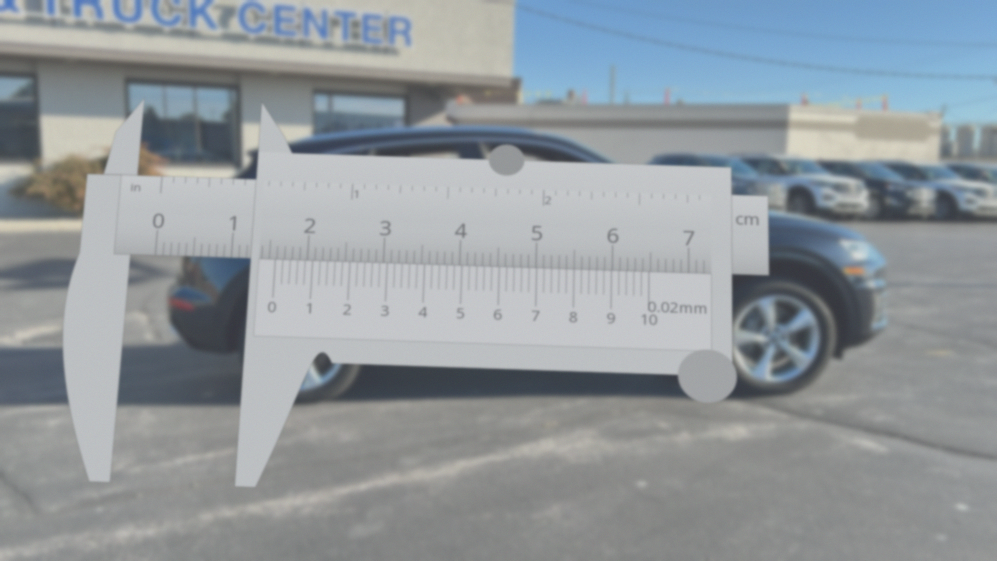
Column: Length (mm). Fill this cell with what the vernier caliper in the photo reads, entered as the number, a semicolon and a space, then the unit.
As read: 15.8; mm
